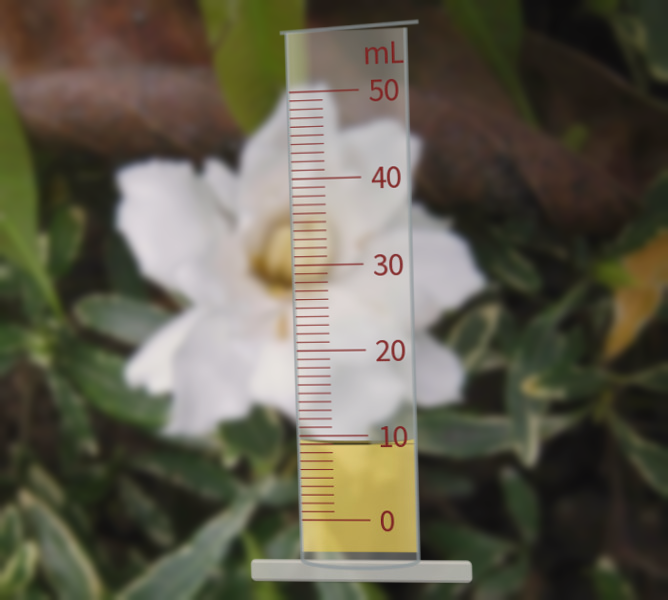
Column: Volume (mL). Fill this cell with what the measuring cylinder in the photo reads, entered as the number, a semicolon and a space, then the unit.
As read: 9; mL
